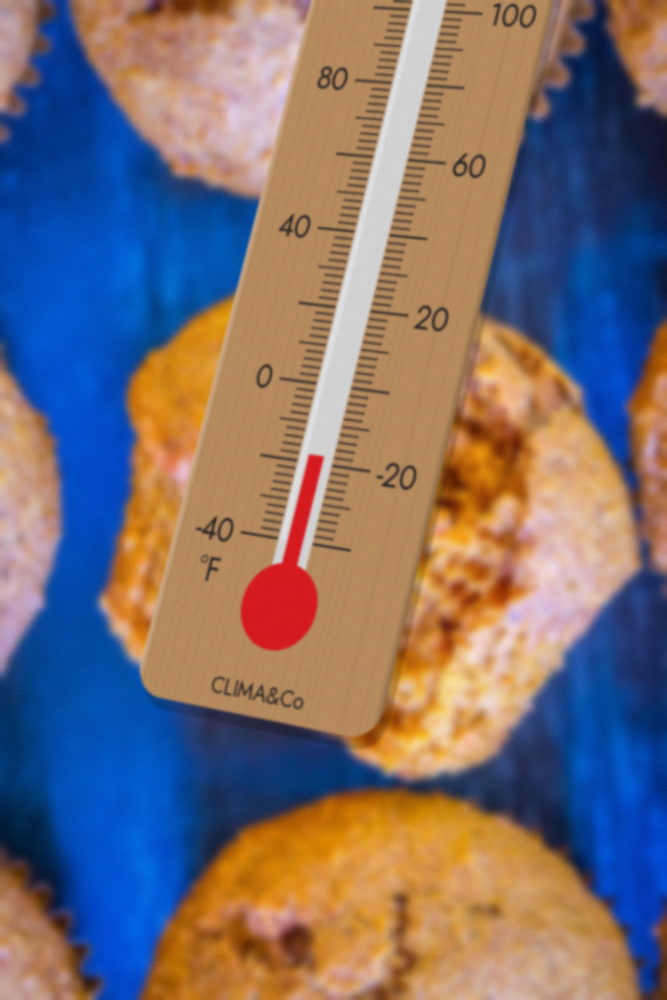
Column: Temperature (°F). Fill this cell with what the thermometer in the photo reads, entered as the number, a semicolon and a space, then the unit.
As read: -18; °F
